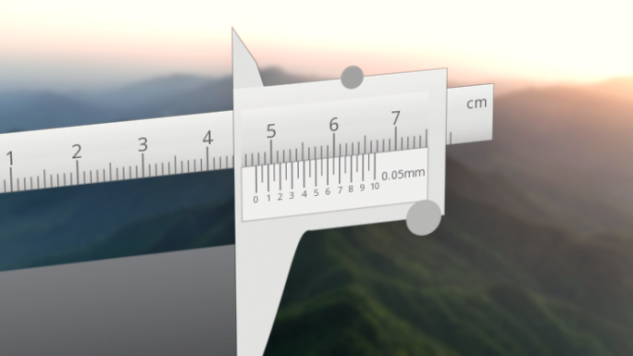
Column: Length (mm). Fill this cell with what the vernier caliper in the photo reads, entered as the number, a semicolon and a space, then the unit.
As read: 47.6; mm
